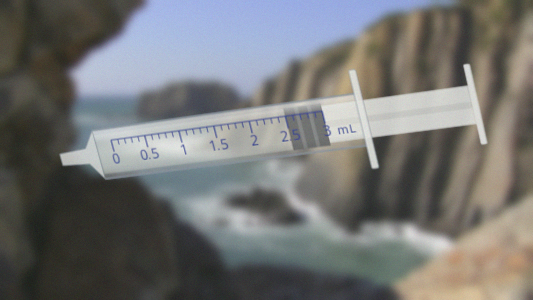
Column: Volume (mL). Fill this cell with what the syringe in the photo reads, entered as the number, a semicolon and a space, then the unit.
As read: 2.5; mL
